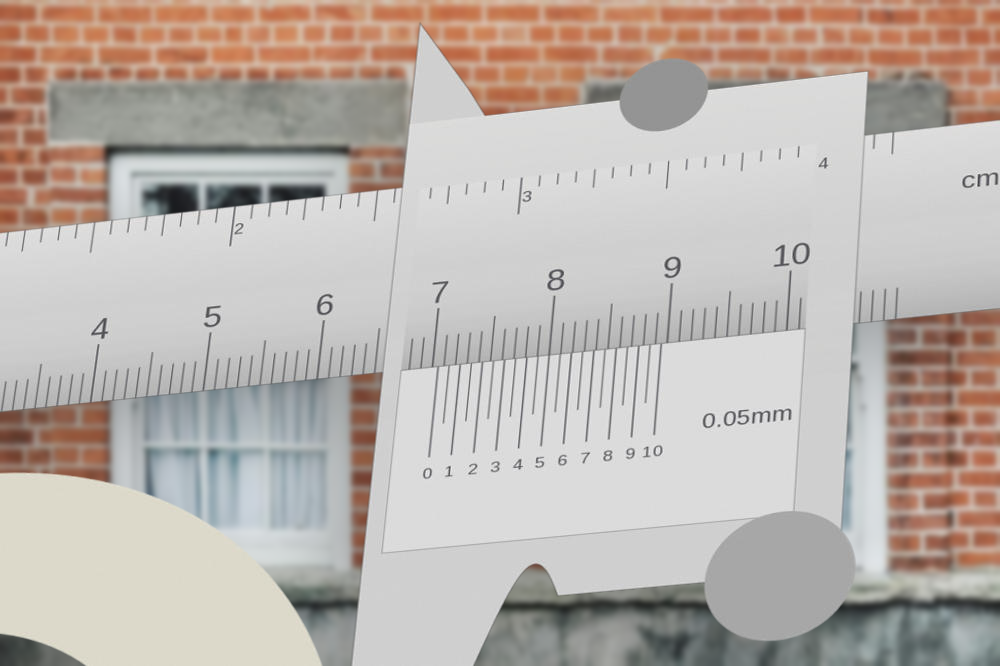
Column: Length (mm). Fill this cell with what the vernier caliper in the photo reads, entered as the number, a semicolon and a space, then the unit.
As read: 70.5; mm
